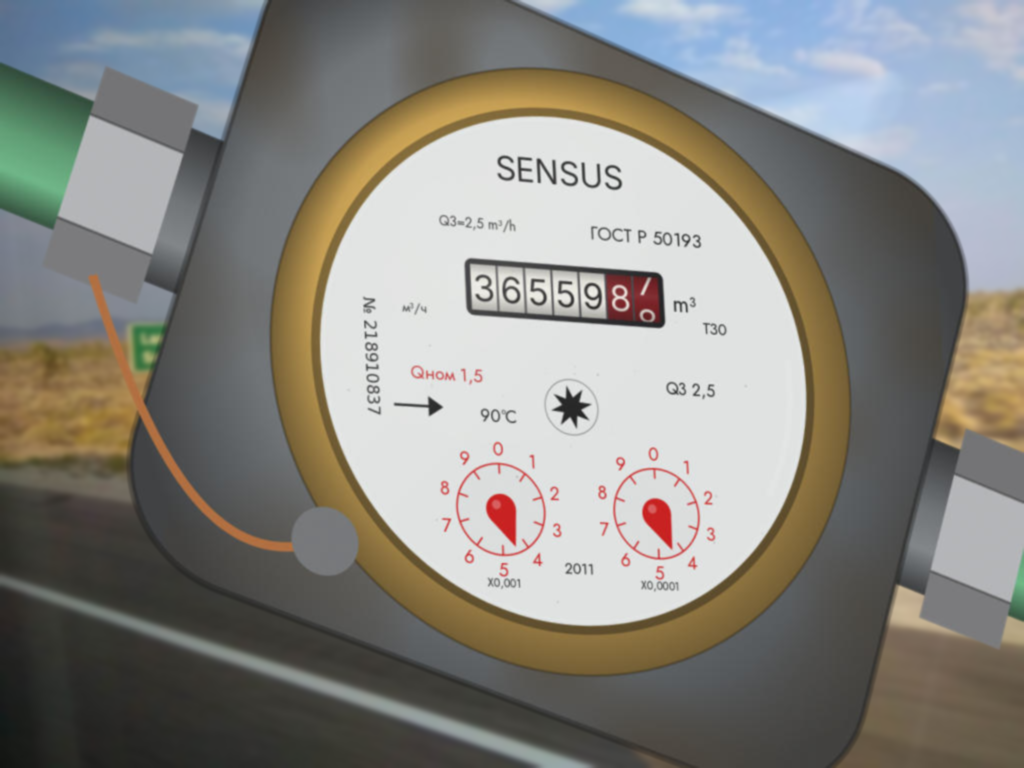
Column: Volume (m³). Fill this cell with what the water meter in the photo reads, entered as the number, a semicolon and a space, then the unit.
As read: 36559.8744; m³
